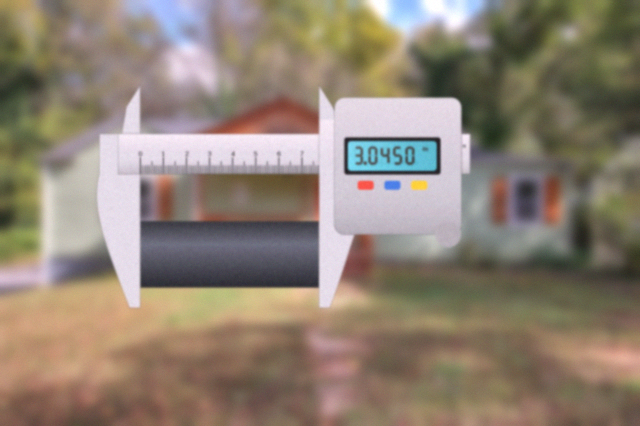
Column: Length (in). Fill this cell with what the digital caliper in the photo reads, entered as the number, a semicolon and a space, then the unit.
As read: 3.0450; in
